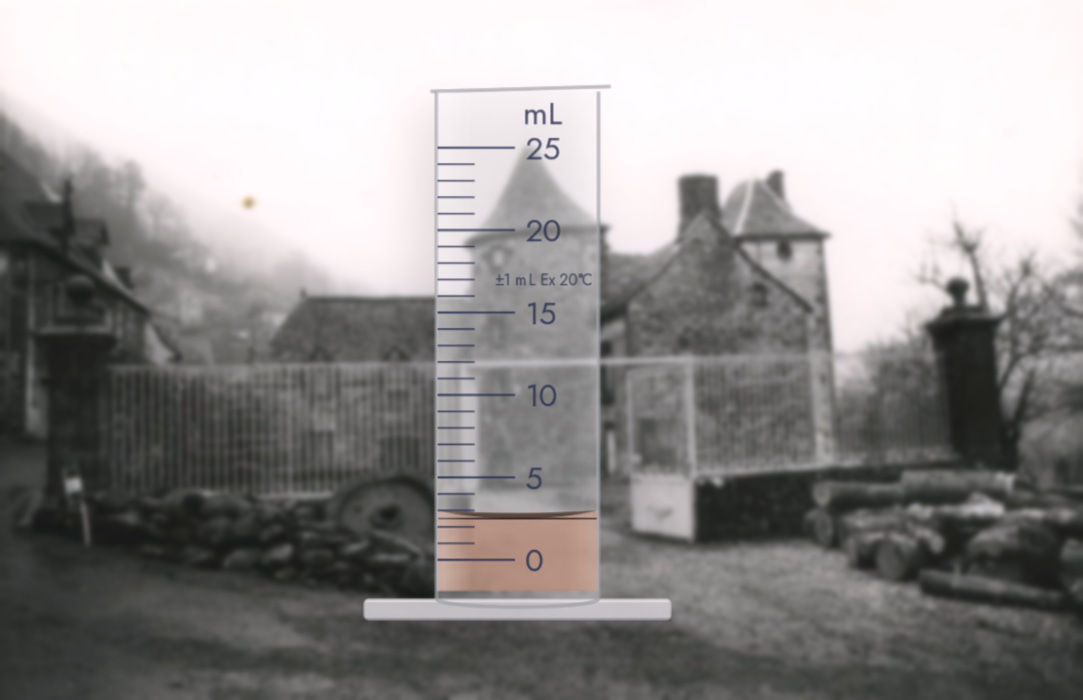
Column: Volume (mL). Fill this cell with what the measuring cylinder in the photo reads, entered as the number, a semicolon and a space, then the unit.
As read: 2.5; mL
